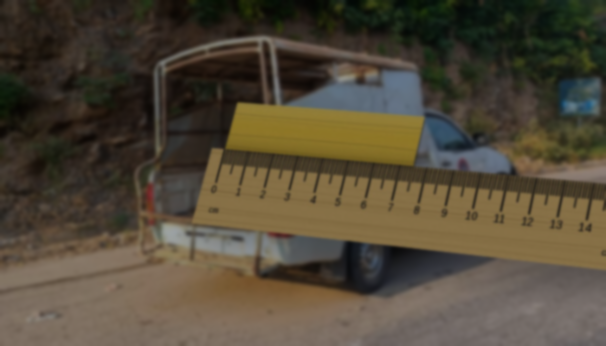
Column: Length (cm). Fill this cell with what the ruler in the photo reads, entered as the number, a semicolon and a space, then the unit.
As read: 7.5; cm
